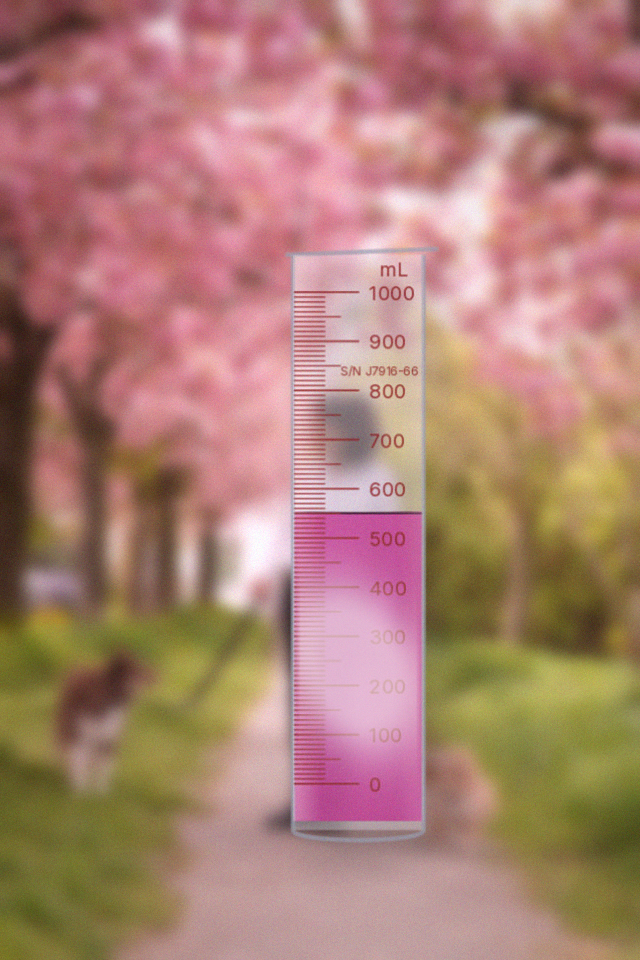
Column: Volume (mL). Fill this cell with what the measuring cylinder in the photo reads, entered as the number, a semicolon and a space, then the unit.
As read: 550; mL
